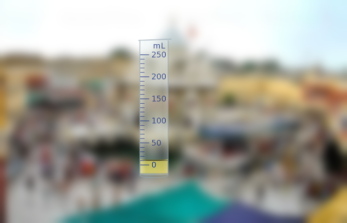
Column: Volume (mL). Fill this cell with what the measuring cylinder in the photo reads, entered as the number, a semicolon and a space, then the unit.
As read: 10; mL
